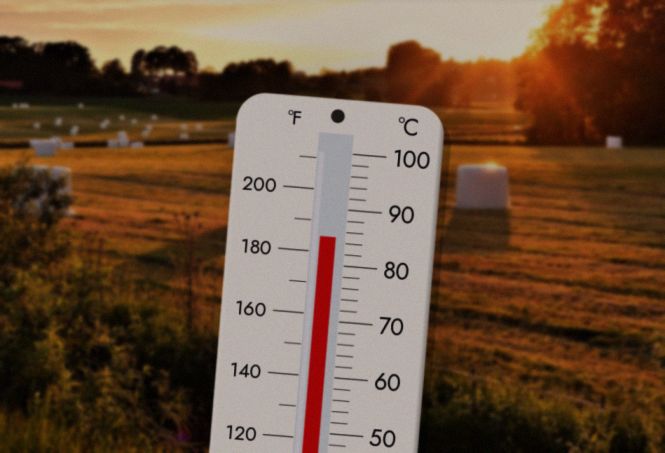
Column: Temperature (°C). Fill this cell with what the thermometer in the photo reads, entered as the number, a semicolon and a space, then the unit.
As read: 85; °C
